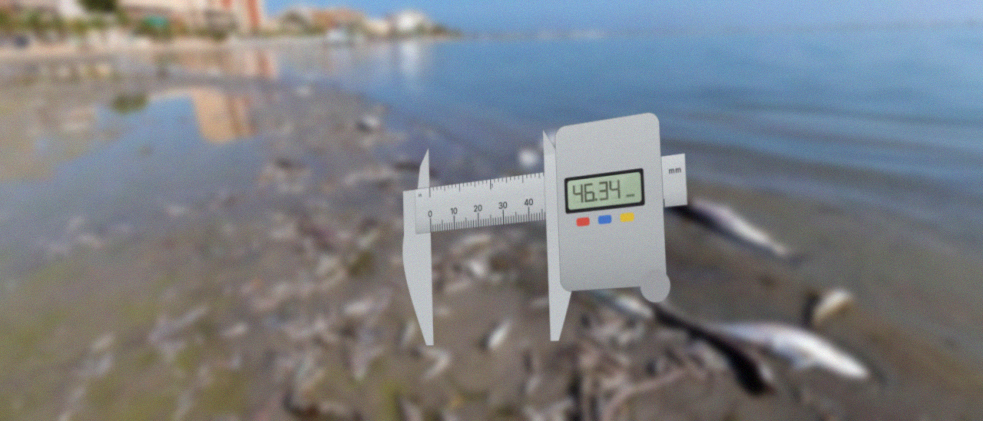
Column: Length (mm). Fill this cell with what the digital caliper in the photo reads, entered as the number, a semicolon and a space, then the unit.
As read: 46.34; mm
